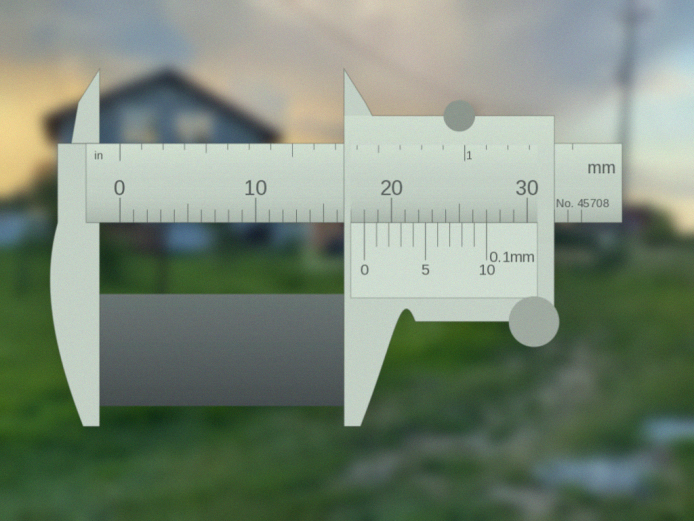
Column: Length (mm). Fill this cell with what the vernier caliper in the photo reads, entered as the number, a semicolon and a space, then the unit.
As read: 18.0; mm
